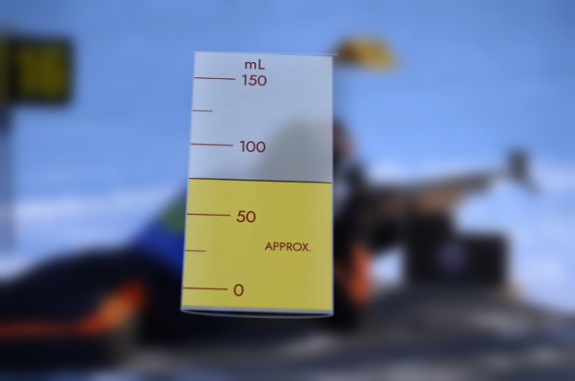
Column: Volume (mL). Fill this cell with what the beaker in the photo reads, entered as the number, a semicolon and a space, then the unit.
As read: 75; mL
